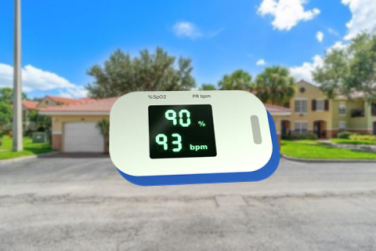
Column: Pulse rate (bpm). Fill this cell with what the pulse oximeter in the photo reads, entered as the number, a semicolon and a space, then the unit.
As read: 93; bpm
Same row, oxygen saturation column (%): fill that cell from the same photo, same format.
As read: 90; %
